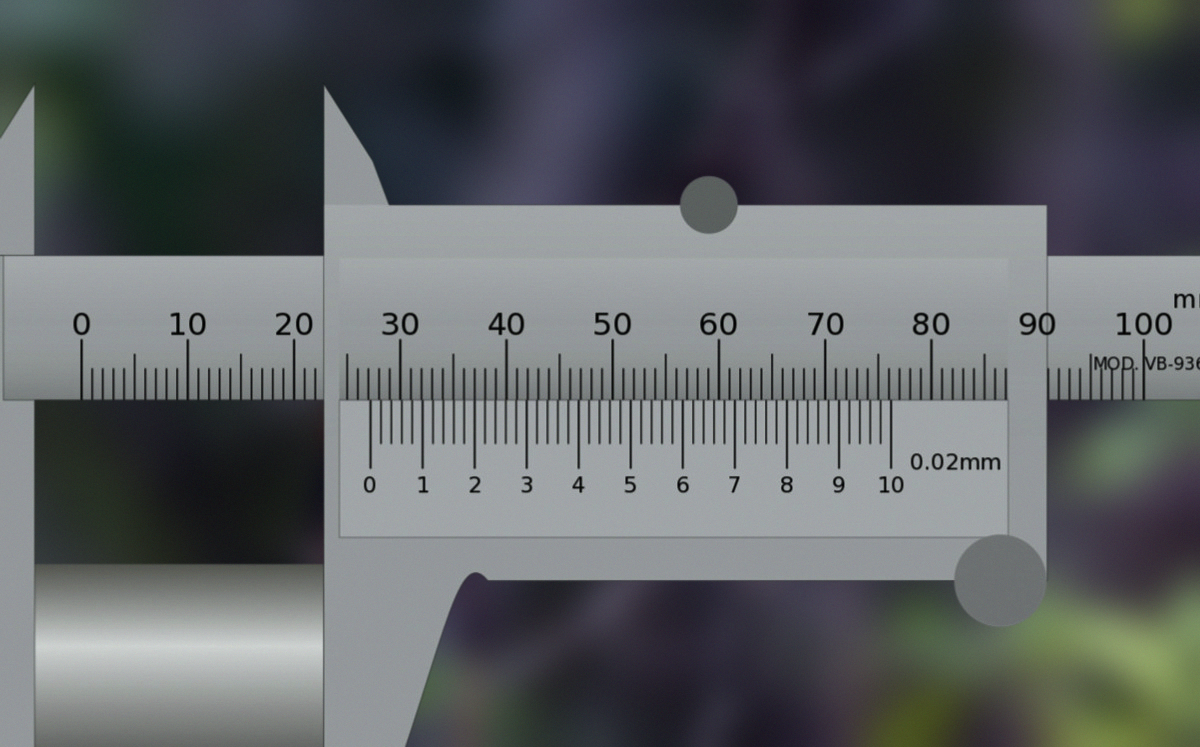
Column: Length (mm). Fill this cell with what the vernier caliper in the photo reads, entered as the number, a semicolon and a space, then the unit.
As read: 27.2; mm
